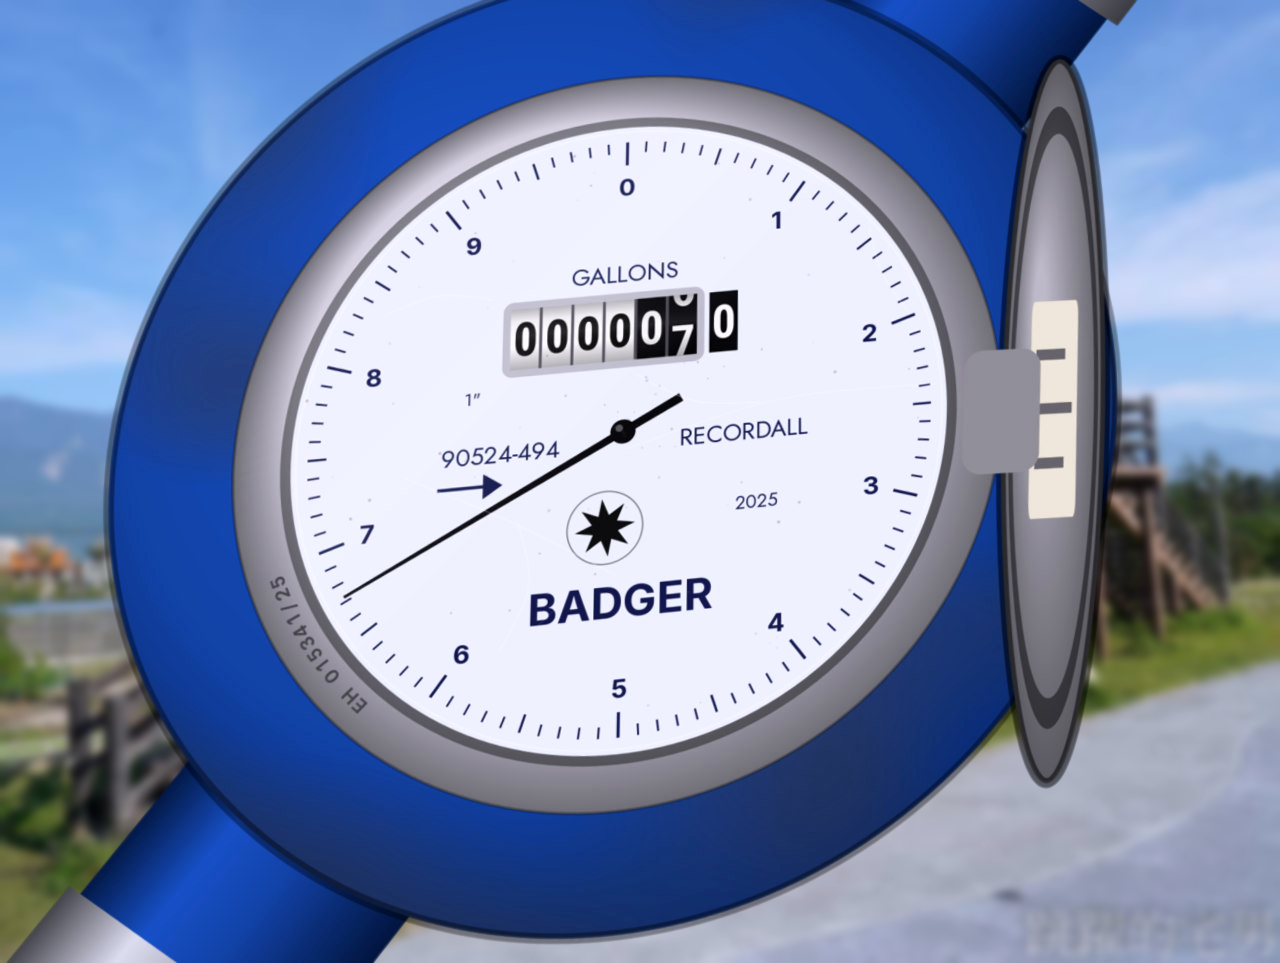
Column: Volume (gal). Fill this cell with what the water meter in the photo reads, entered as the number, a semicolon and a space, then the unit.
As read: 66.7; gal
